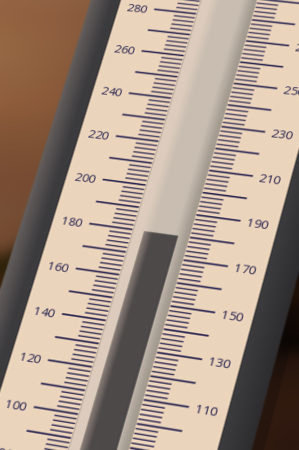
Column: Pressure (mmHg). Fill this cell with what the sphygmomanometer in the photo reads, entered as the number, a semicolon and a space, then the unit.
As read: 180; mmHg
